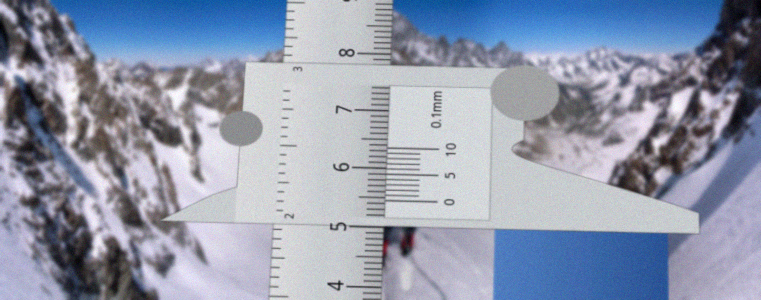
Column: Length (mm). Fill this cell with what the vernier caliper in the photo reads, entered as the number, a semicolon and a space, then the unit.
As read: 54.5; mm
